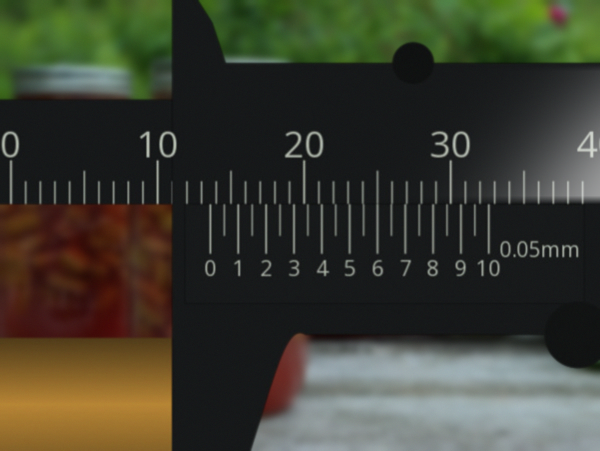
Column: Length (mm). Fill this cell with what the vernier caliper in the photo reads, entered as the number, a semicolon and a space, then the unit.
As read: 13.6; mm
